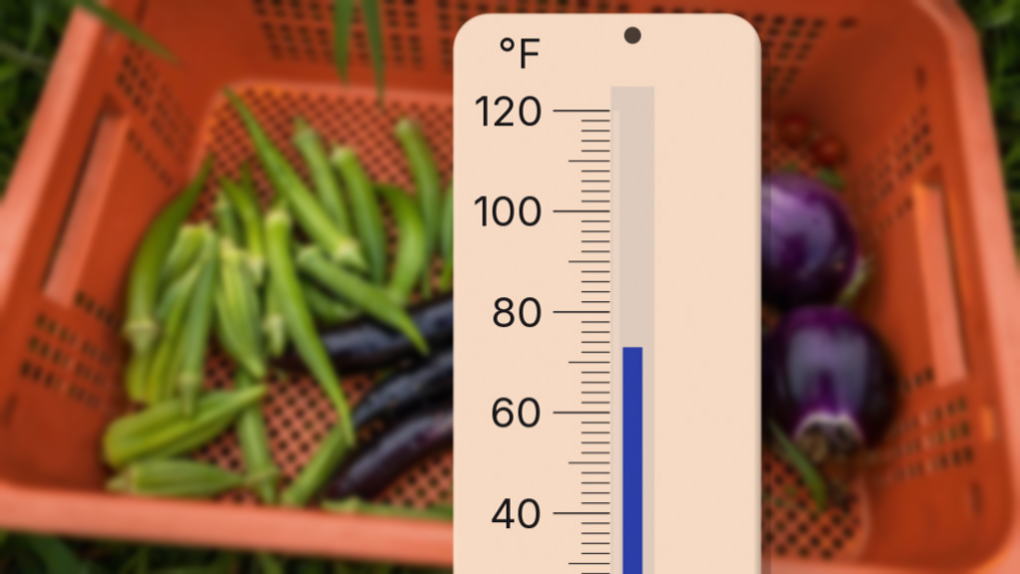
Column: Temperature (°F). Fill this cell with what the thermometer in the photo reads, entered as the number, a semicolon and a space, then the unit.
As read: 73; °F
